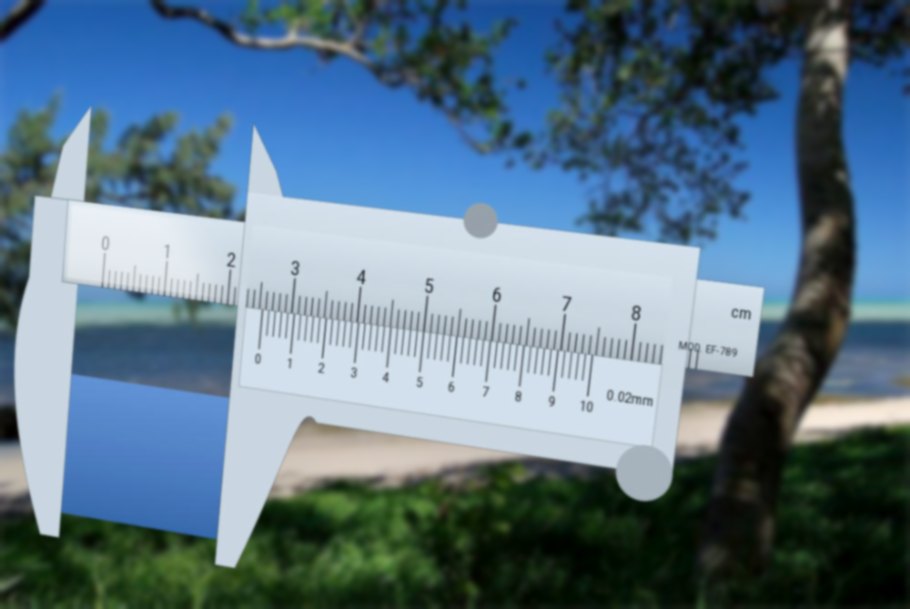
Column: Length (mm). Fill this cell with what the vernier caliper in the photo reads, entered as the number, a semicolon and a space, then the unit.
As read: 25.5; mm
